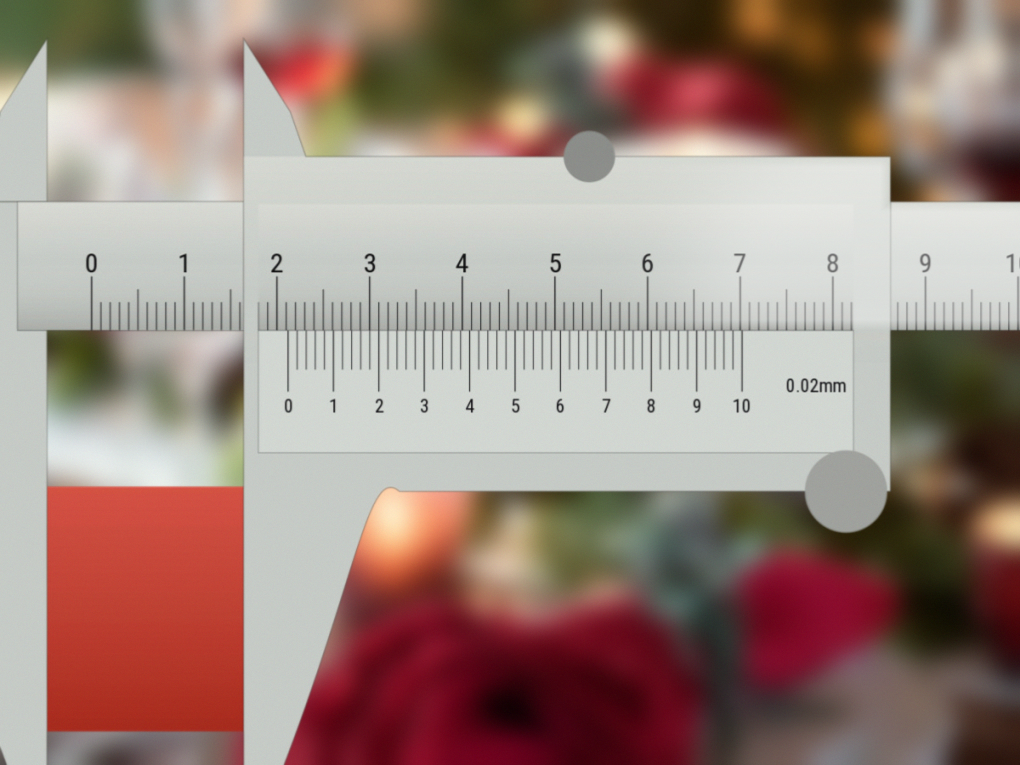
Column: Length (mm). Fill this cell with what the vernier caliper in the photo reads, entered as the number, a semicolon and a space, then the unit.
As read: 21.2; mm
